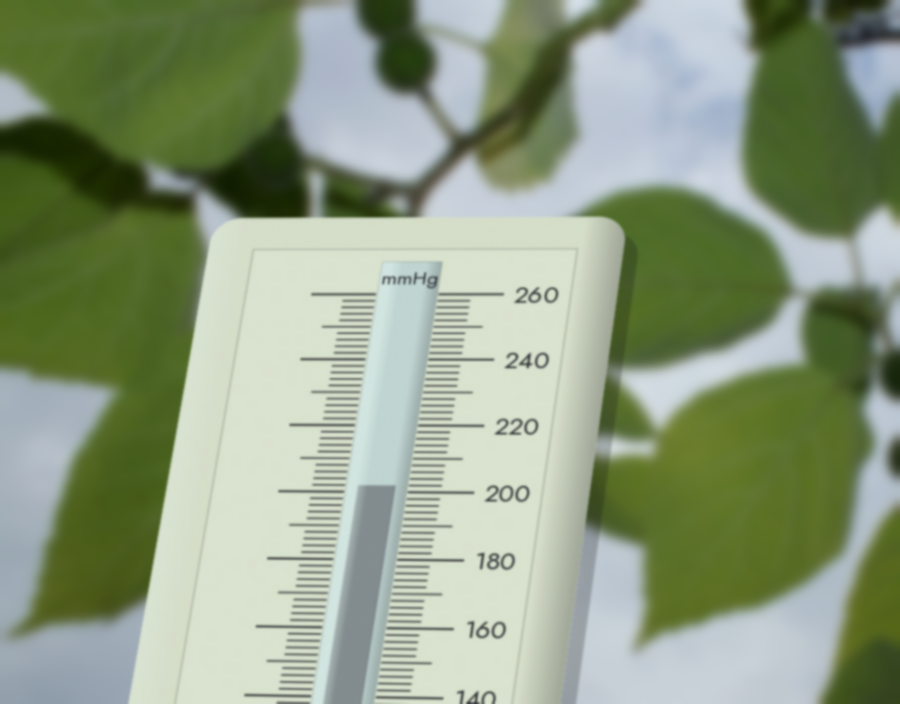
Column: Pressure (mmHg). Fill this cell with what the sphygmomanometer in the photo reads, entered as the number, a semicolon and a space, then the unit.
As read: 202; mmHg
